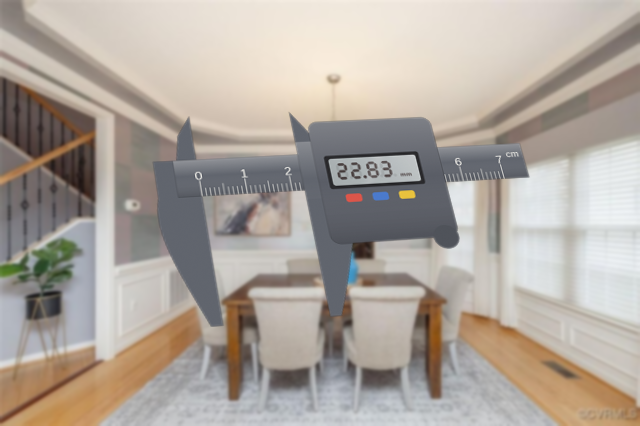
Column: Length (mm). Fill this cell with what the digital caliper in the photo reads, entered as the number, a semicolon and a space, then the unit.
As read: 22.83; mm
